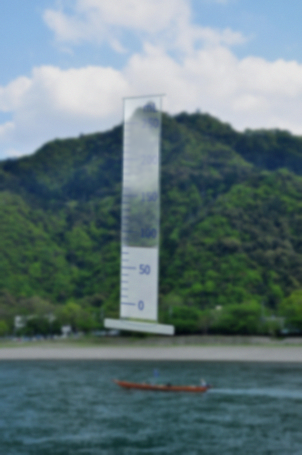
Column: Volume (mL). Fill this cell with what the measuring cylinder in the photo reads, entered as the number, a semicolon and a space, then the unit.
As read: 80; mL
